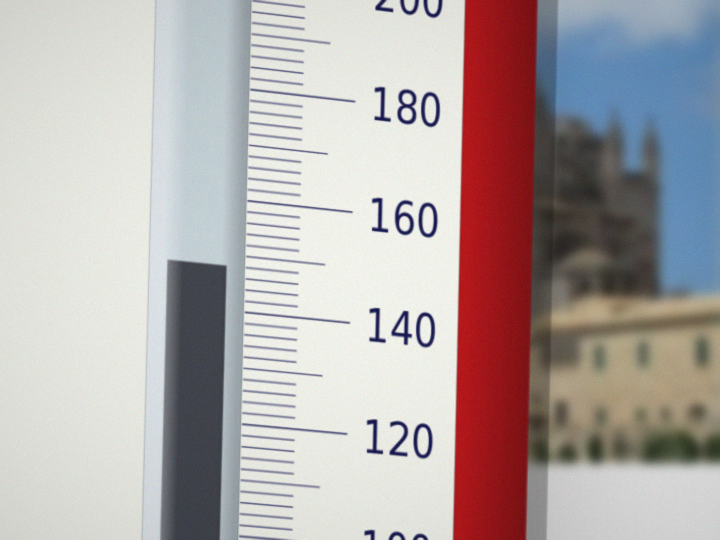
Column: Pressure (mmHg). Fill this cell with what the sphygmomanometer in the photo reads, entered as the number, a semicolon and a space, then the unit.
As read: 148; mmHg
